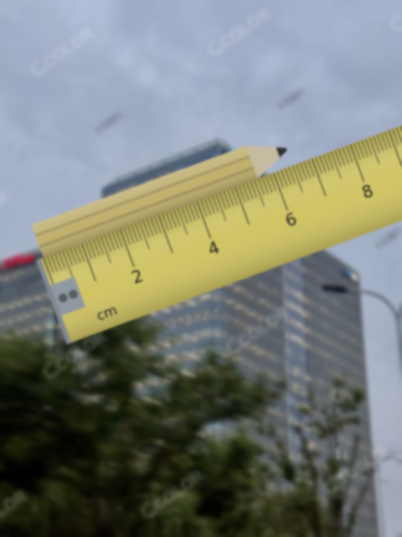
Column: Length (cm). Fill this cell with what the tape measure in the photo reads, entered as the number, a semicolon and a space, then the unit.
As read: 6.5; cm
